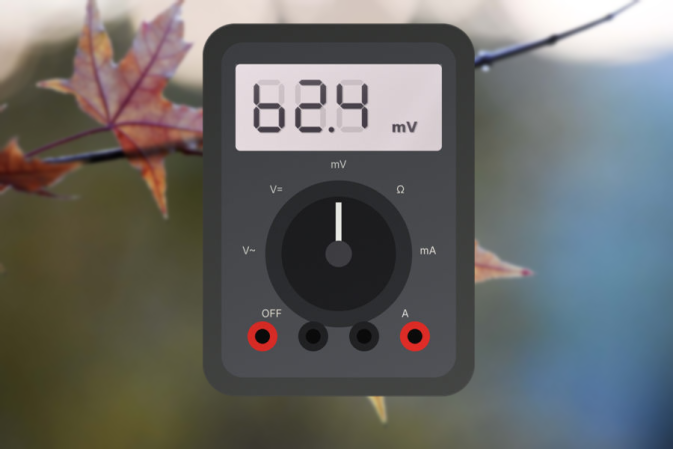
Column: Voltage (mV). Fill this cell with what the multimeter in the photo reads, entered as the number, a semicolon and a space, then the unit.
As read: 62.4; mV
